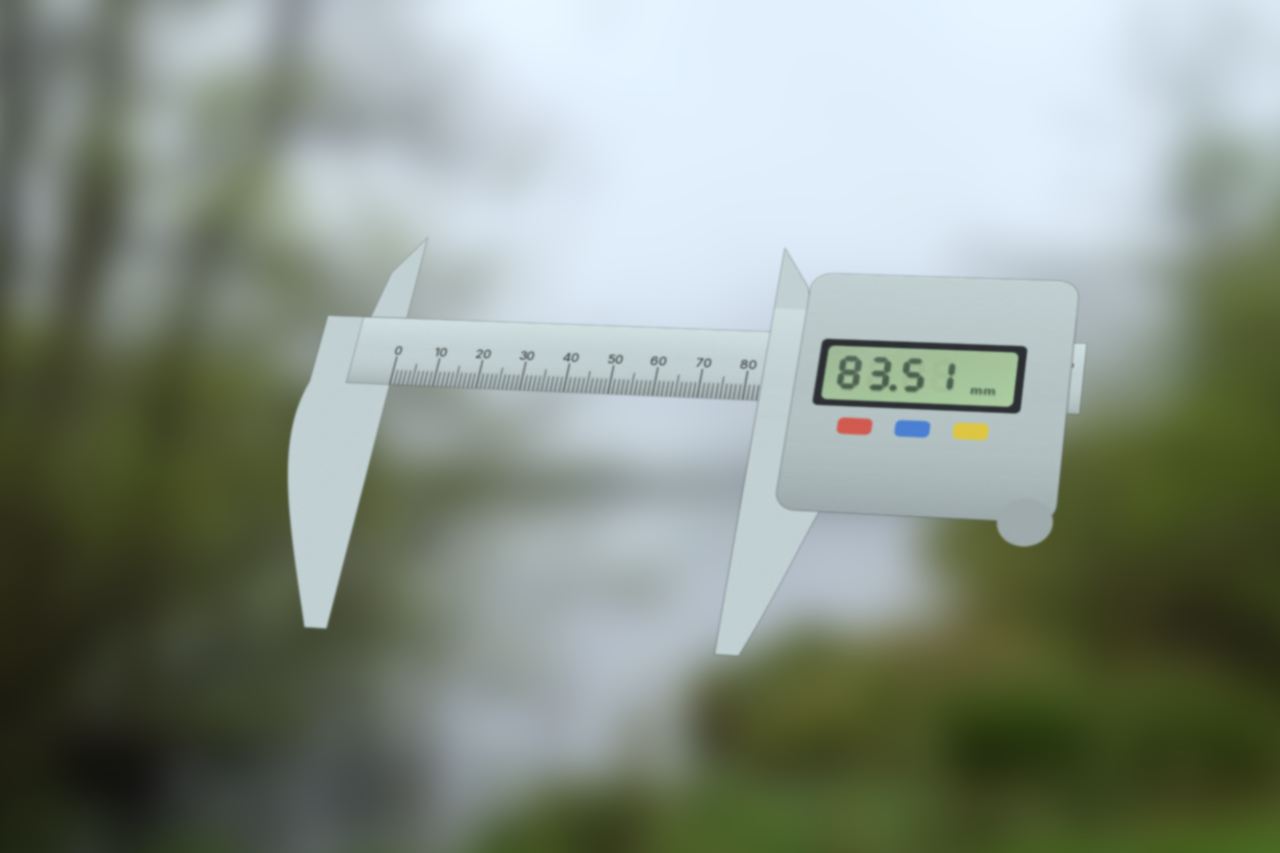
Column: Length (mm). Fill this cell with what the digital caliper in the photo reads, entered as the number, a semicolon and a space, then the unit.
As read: 83.51; mm
